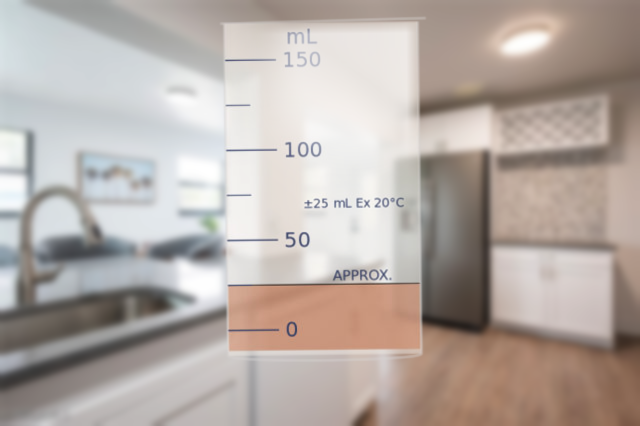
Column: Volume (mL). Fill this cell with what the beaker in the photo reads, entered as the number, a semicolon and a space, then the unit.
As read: 25; mL
